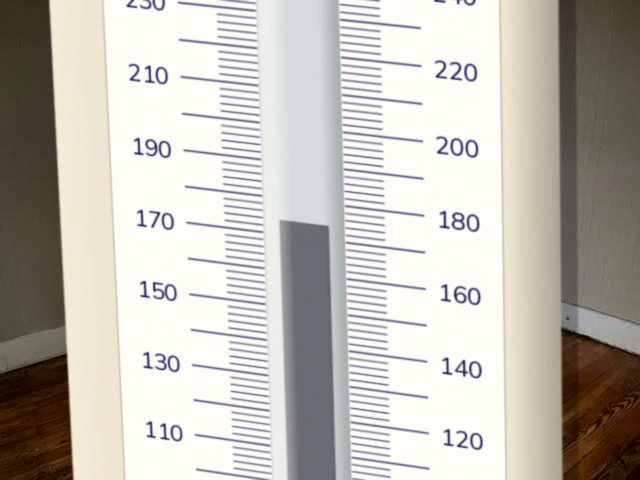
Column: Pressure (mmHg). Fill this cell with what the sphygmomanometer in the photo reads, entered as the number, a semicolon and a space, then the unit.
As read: 174; mmHg
